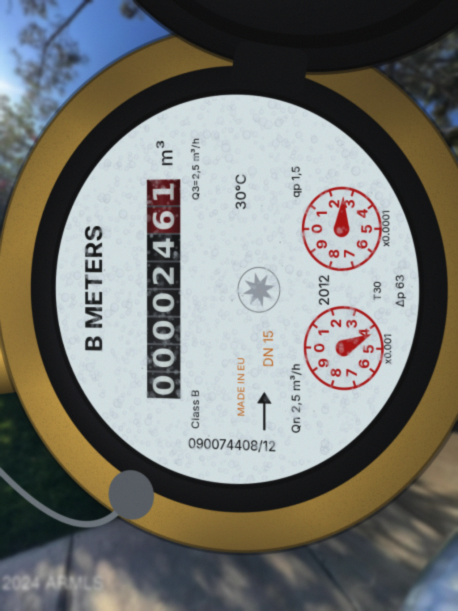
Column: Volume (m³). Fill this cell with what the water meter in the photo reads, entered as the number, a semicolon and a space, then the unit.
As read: 24.6142; m³
